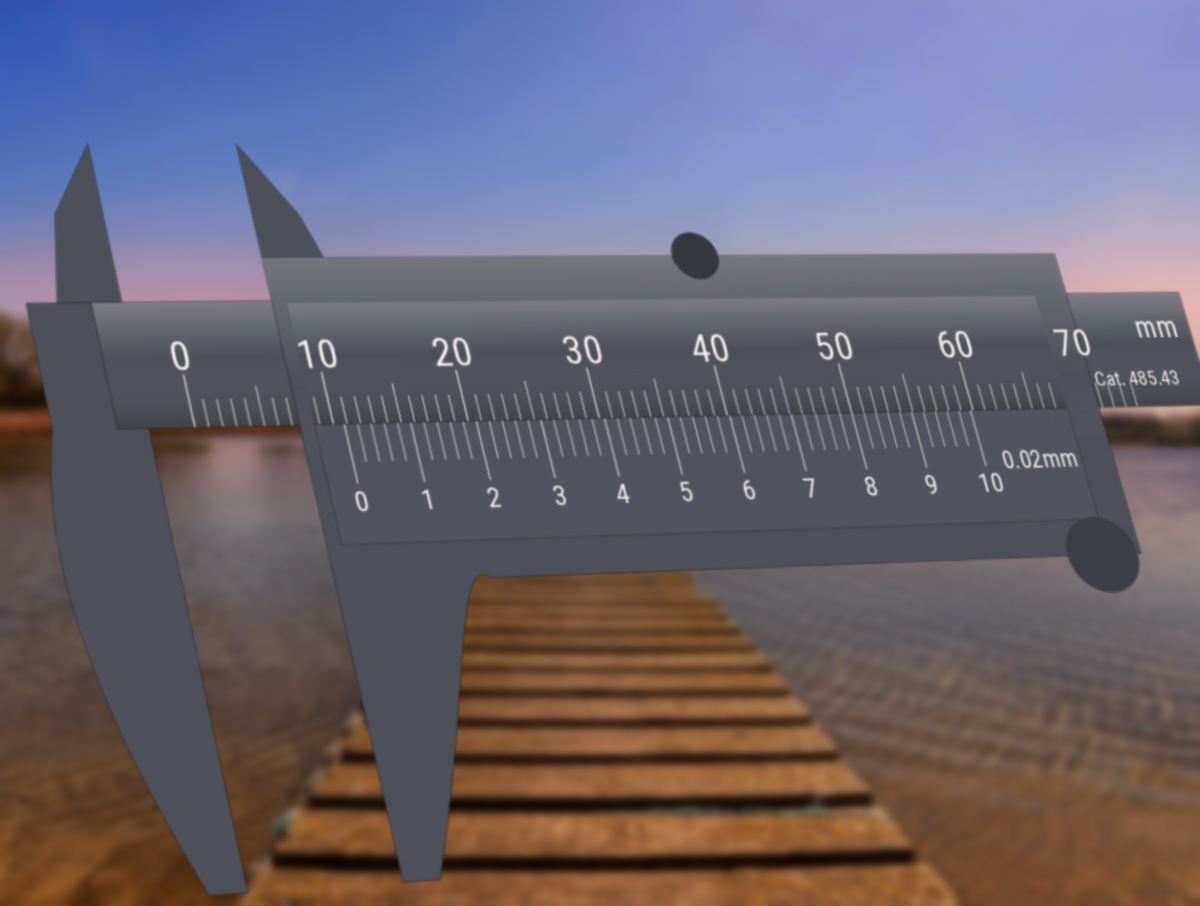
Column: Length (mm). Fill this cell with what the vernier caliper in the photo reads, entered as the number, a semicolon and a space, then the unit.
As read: 10.8; mm
